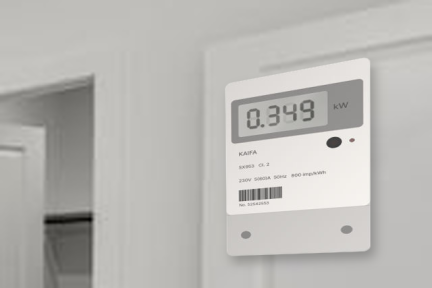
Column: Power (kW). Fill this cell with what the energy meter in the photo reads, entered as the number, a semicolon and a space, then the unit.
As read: 0.349; kW
